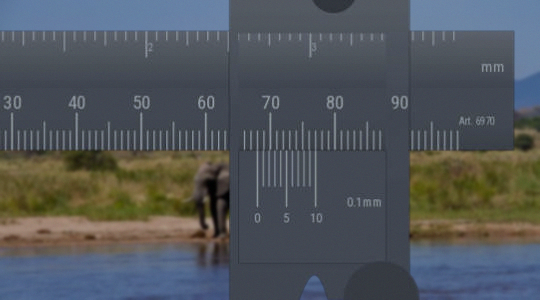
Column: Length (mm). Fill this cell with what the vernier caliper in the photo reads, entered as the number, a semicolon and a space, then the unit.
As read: 68.0; mm
